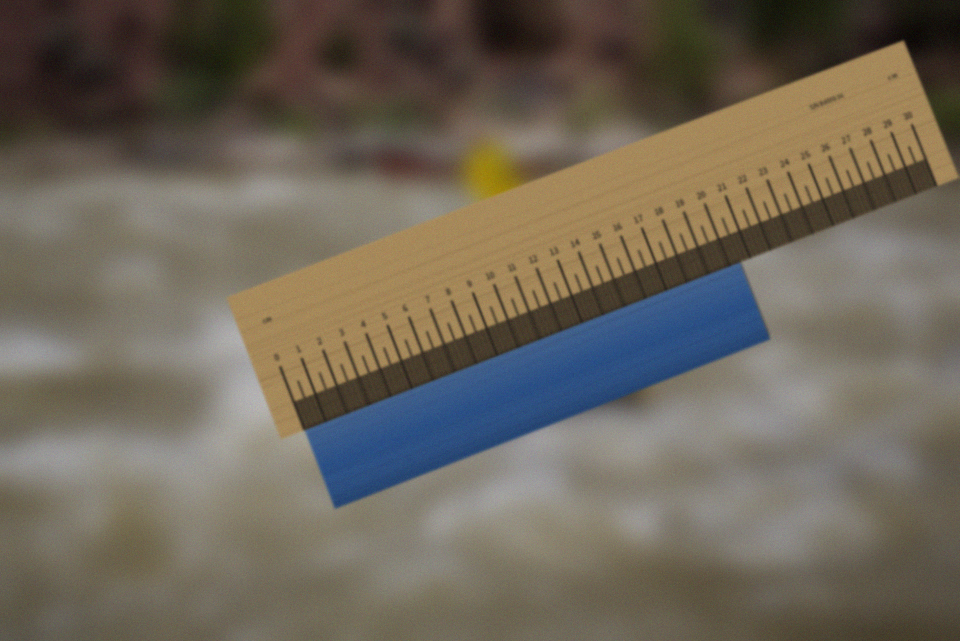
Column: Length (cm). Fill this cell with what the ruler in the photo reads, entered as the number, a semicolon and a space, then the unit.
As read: 20.5; cm
